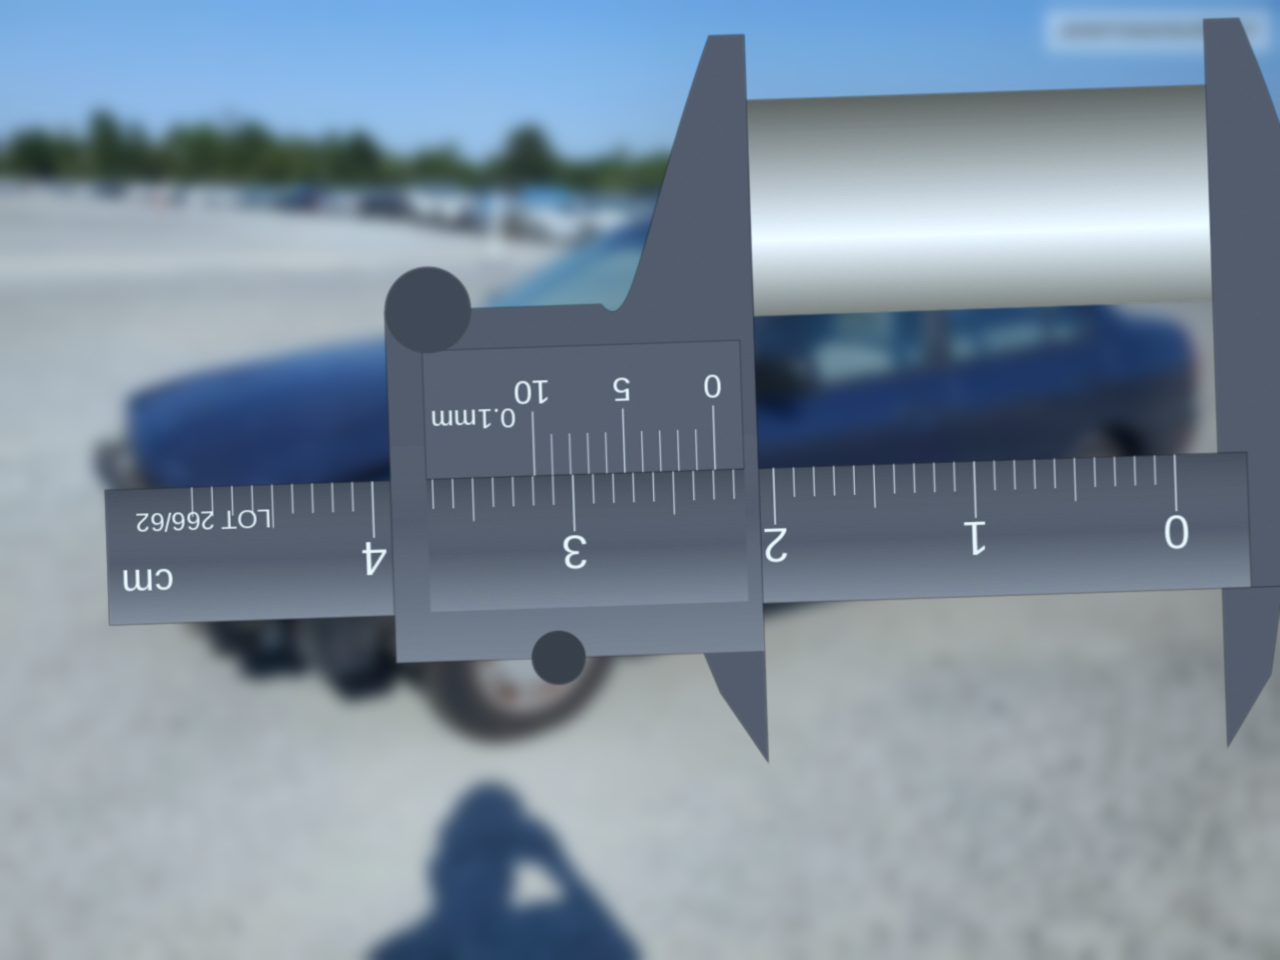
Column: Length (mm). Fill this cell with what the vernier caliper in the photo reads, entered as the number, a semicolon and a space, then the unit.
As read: 22.9; mm
